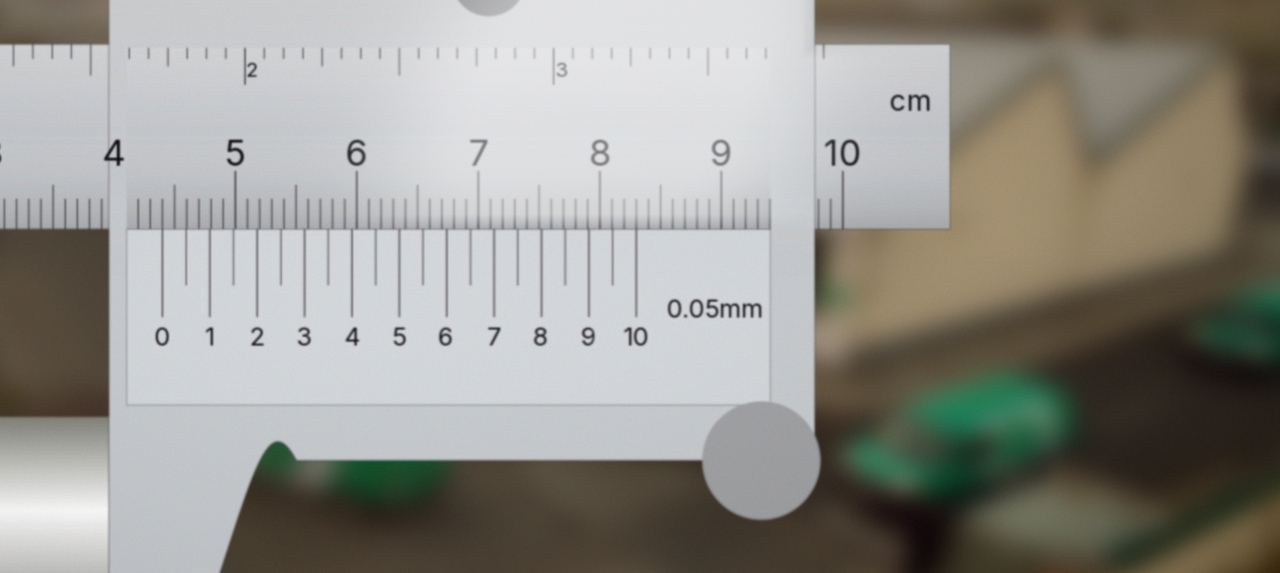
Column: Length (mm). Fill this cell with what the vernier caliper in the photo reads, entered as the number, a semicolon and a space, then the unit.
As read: 44.0; mm
